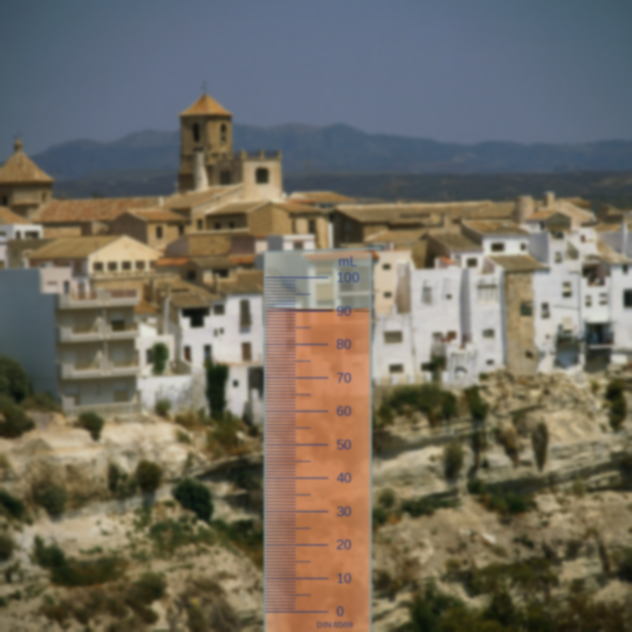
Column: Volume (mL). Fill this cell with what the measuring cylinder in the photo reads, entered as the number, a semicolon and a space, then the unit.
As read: 90; mL
